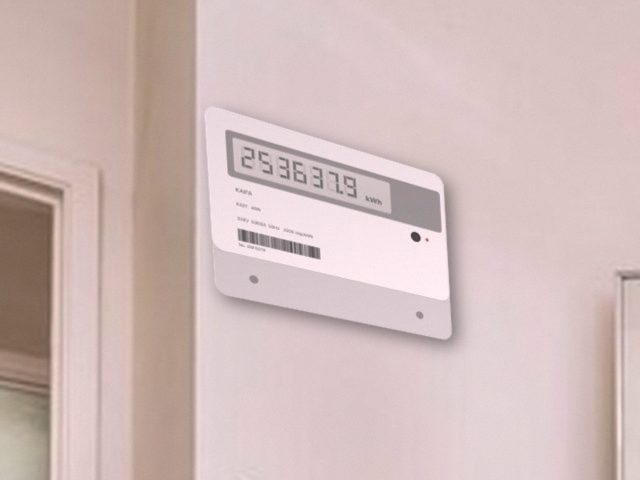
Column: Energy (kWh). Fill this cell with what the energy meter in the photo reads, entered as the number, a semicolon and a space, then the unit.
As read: 253637.9; kWh
